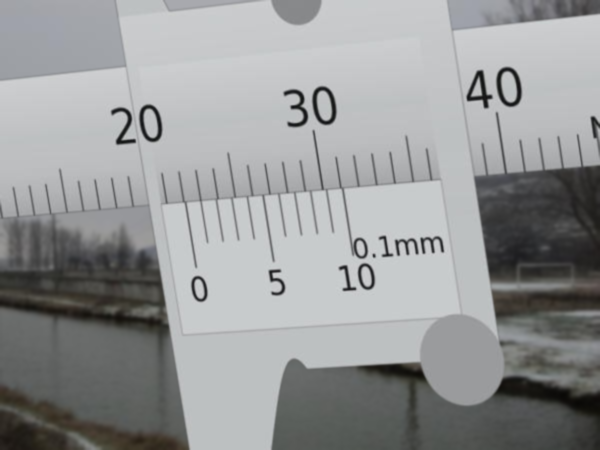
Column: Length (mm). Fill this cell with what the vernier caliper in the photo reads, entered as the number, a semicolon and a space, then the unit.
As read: 22.1; mm
